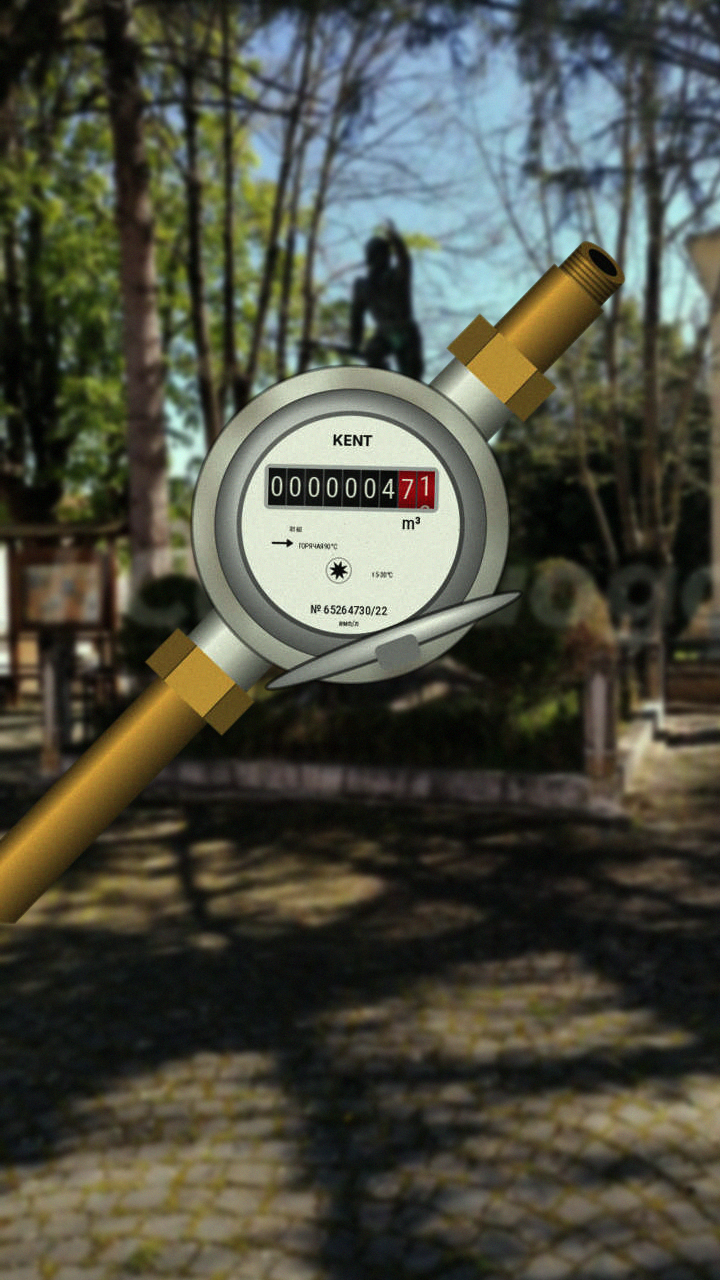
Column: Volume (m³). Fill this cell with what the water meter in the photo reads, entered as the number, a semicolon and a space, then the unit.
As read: 4.71; m³
